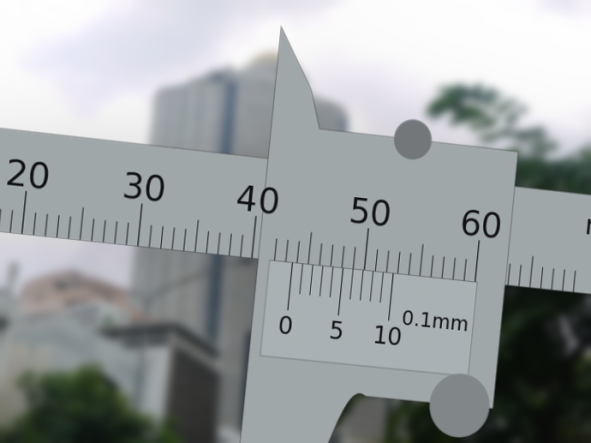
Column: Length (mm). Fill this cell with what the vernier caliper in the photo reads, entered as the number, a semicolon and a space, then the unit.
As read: 43.6; mm
